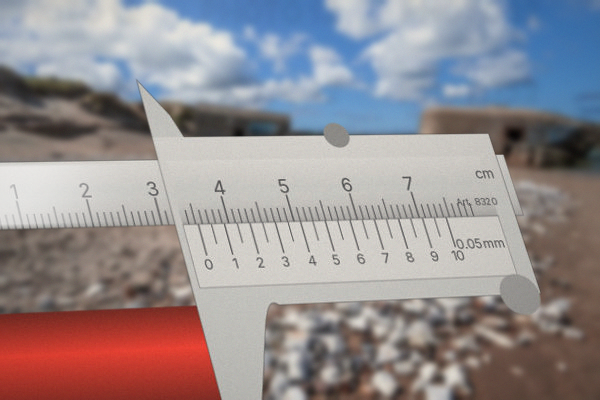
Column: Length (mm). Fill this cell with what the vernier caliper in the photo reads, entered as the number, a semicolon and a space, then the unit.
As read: 35.4; mm
